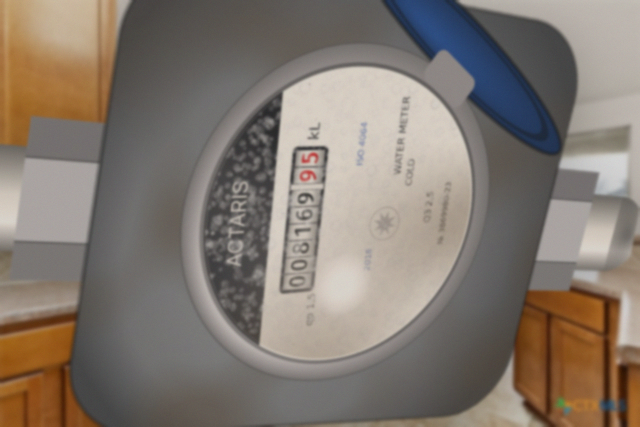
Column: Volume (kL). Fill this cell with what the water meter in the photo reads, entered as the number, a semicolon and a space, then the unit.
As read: 8169.95; kL
